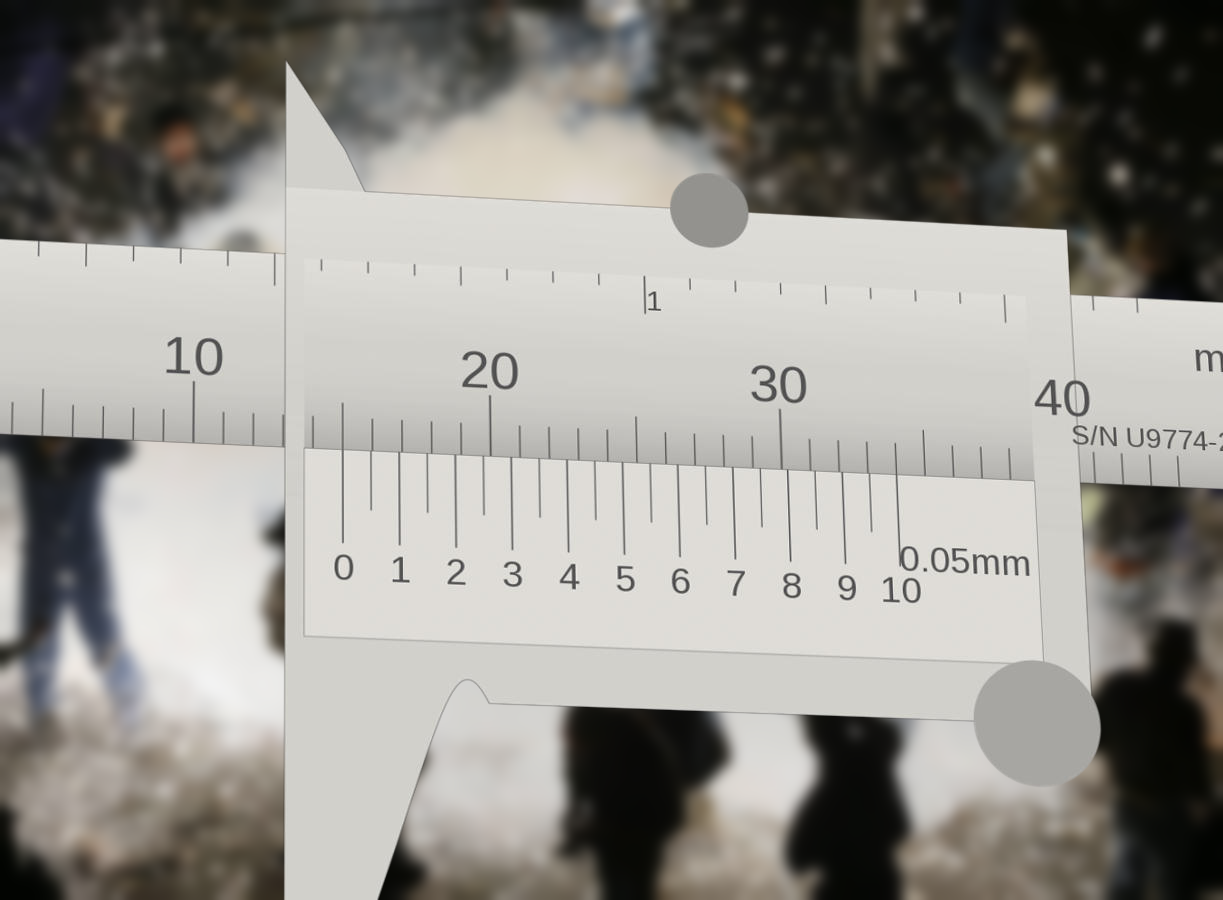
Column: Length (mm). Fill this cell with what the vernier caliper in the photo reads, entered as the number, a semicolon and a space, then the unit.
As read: 15.00; mm
